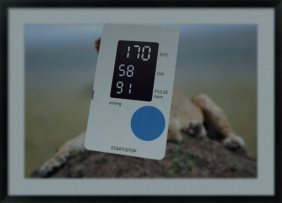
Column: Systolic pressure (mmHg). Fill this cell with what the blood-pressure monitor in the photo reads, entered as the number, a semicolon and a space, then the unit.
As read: 170; mmHg
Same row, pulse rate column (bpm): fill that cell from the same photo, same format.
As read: 91; bpm
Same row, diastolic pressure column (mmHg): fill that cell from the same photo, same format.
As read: 58; mmHg
